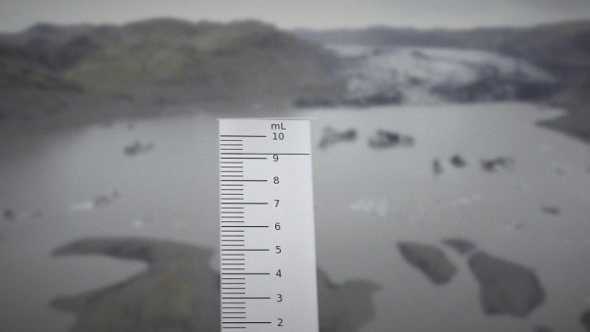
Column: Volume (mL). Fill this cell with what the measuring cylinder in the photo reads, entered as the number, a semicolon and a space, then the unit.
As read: 9.2; mL
